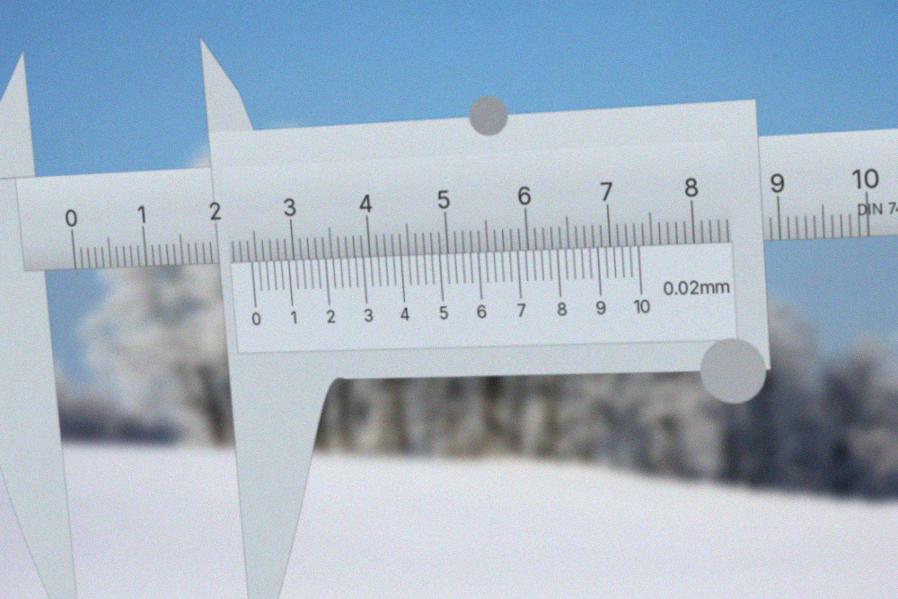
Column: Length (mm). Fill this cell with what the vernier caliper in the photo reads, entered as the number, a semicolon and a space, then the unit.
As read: 24.4; mm
